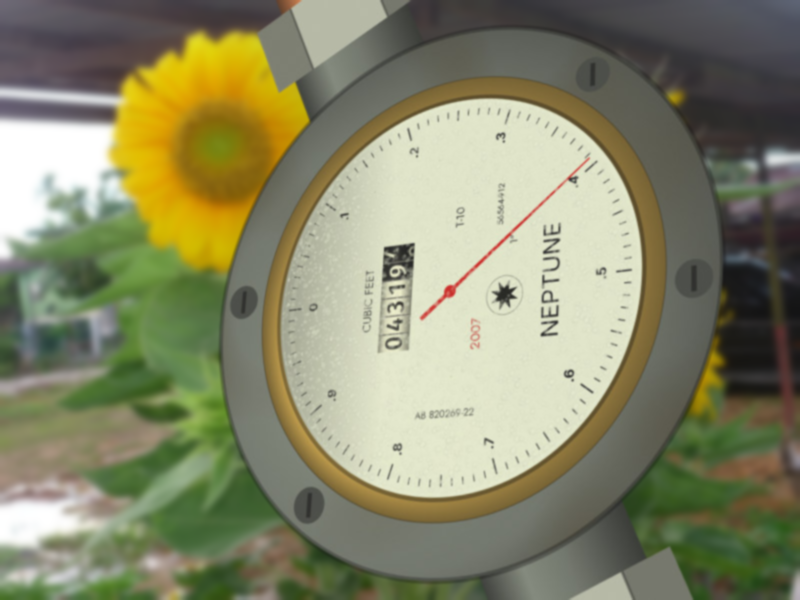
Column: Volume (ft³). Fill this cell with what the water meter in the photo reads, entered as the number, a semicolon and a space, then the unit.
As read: 43197.39; ft³
